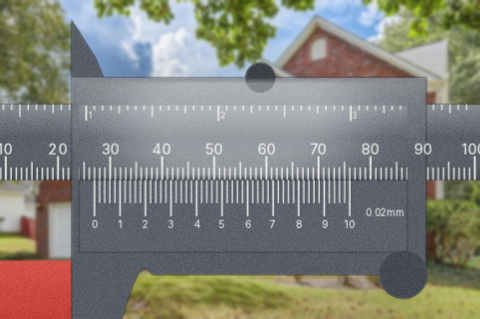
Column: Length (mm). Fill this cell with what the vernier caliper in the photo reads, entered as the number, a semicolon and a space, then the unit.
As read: 27.0; mm
